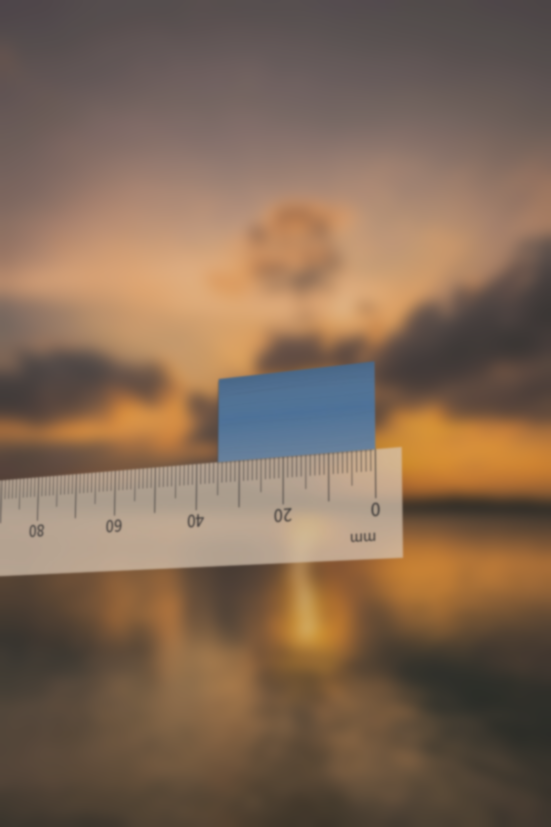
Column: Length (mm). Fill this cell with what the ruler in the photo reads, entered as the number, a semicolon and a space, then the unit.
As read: 35; mm
